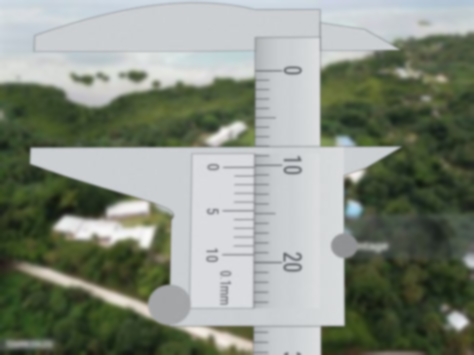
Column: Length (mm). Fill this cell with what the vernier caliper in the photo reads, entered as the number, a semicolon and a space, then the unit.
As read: 10.2; mm
